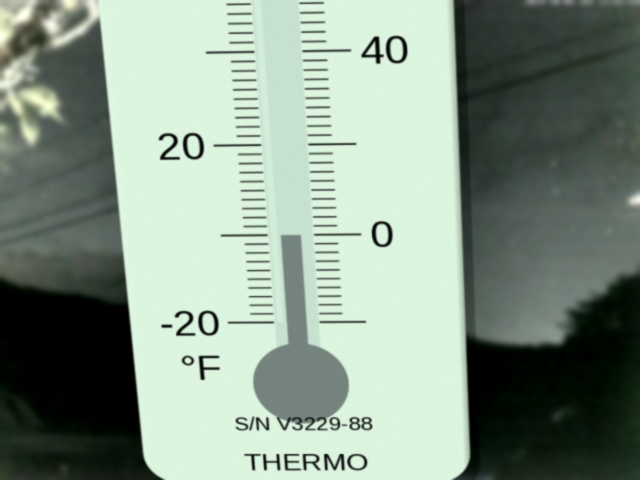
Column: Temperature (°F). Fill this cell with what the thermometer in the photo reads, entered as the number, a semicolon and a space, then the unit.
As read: 0; °F
